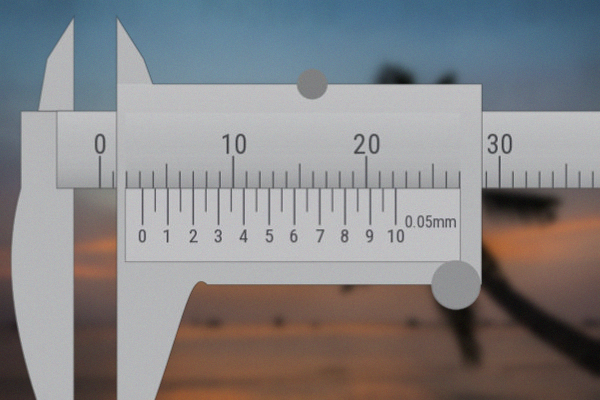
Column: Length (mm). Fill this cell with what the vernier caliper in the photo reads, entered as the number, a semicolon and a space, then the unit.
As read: 3.2; mm
